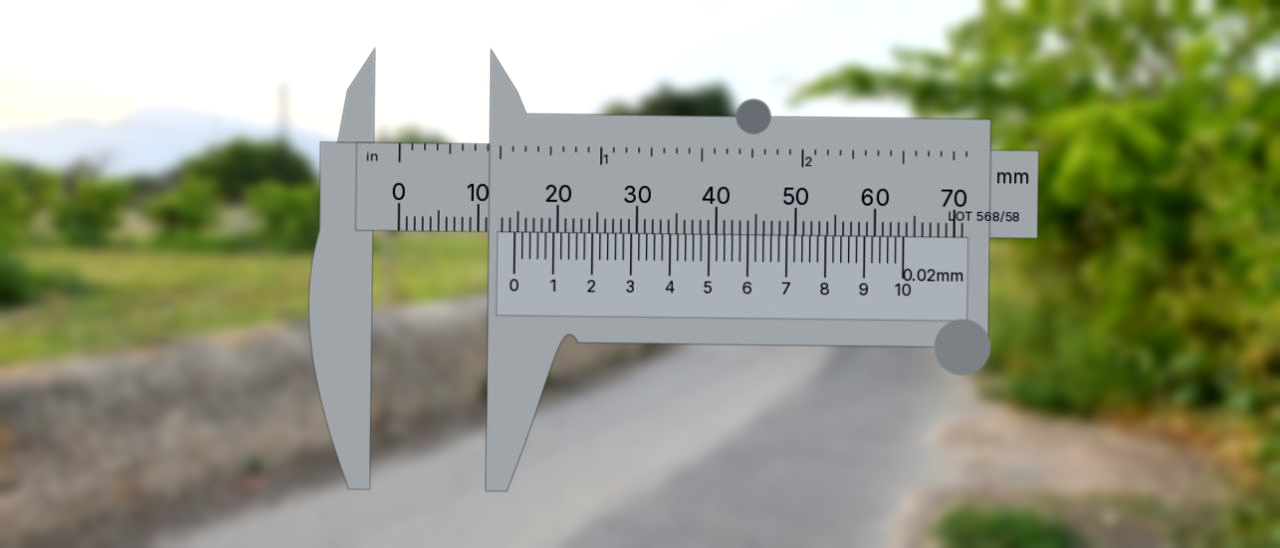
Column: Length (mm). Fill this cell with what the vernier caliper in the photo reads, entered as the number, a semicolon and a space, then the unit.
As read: 14.6; mm
